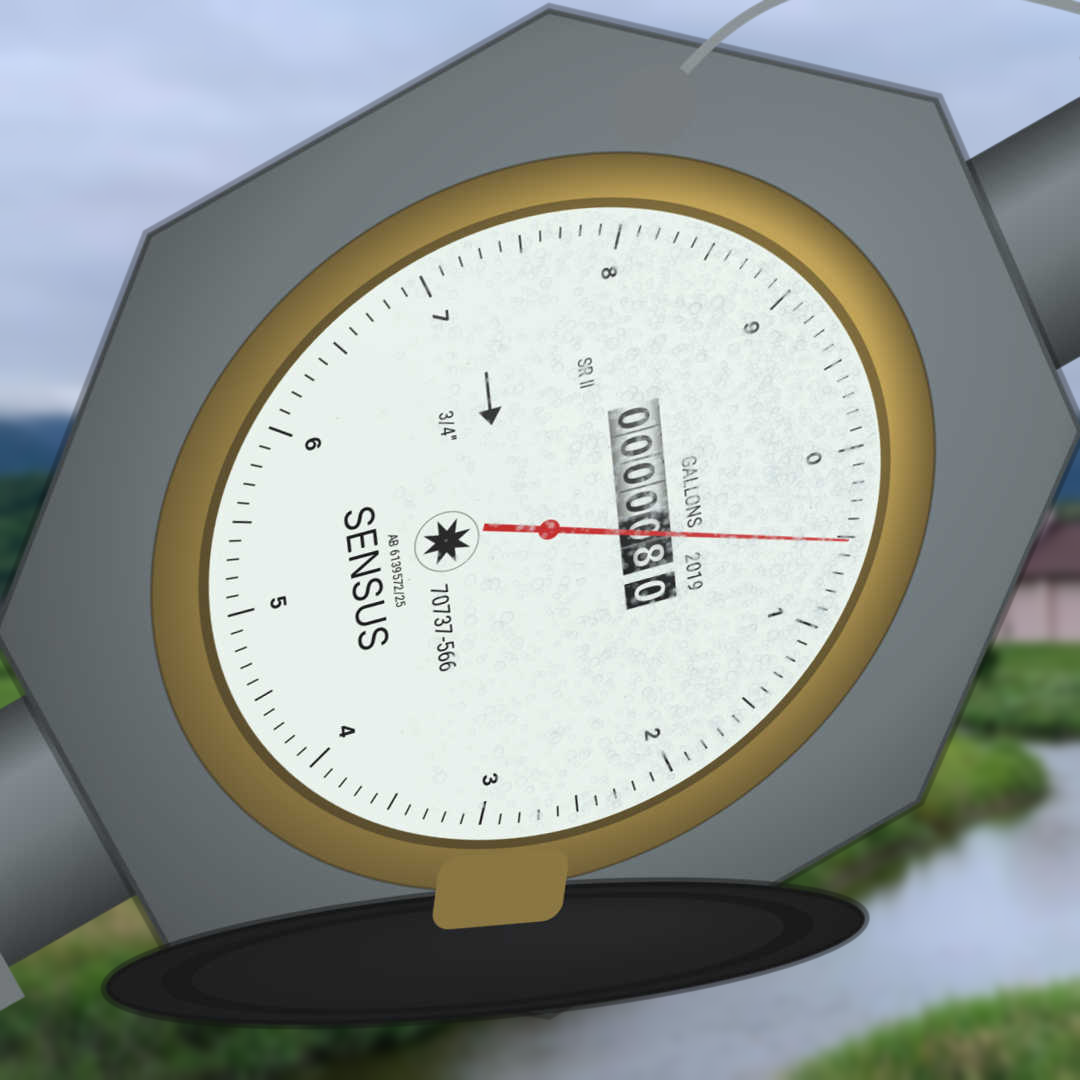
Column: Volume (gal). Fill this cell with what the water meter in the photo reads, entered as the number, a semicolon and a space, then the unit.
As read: 80.5; gal
